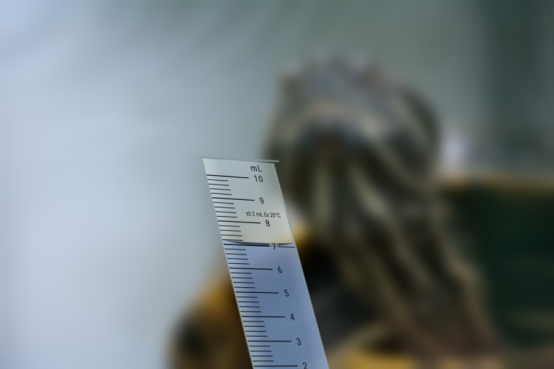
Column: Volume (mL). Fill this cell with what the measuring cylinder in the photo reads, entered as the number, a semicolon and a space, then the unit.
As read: 7; mL
